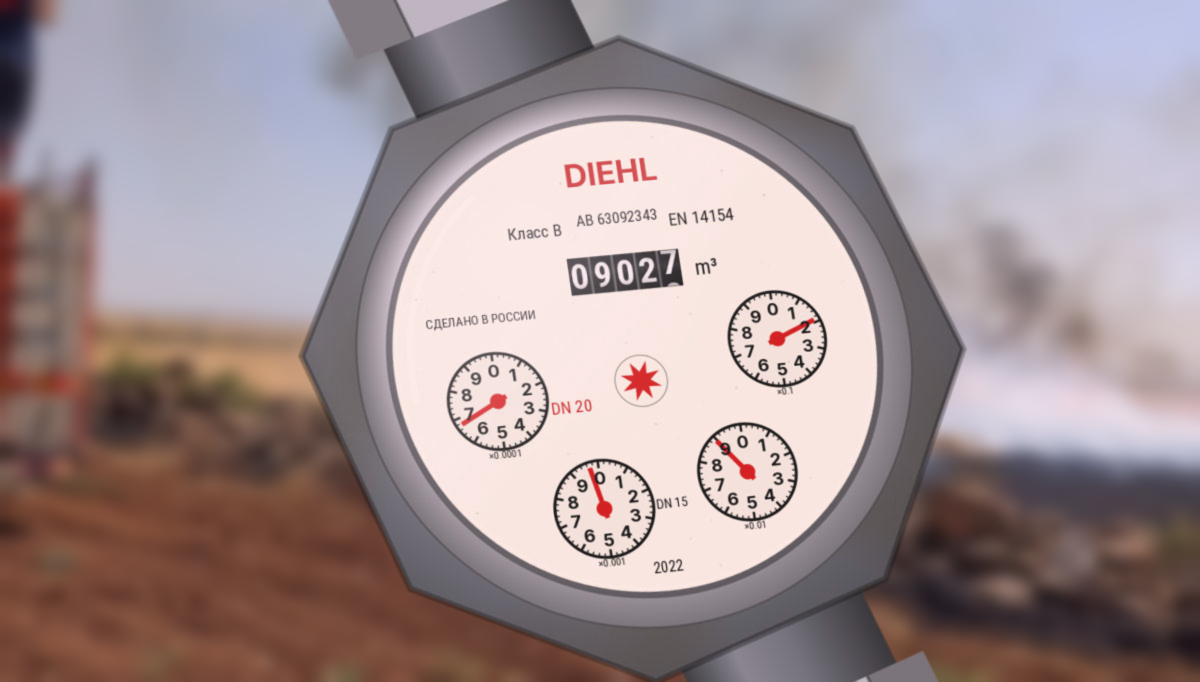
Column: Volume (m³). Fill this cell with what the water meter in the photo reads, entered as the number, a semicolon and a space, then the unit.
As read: 9027.1896; m³
